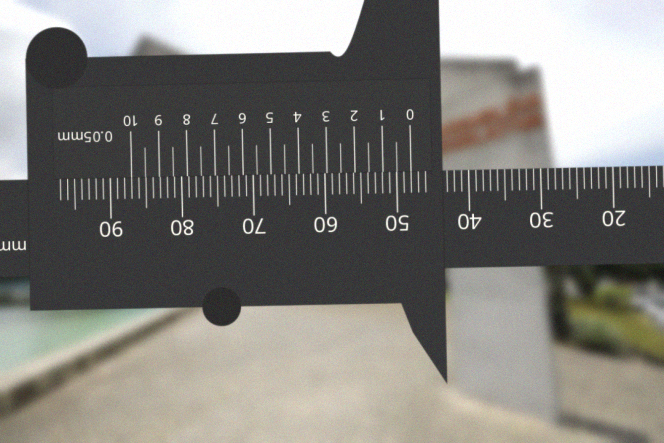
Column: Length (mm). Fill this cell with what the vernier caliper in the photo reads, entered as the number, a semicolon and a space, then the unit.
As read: 48.0; mm
